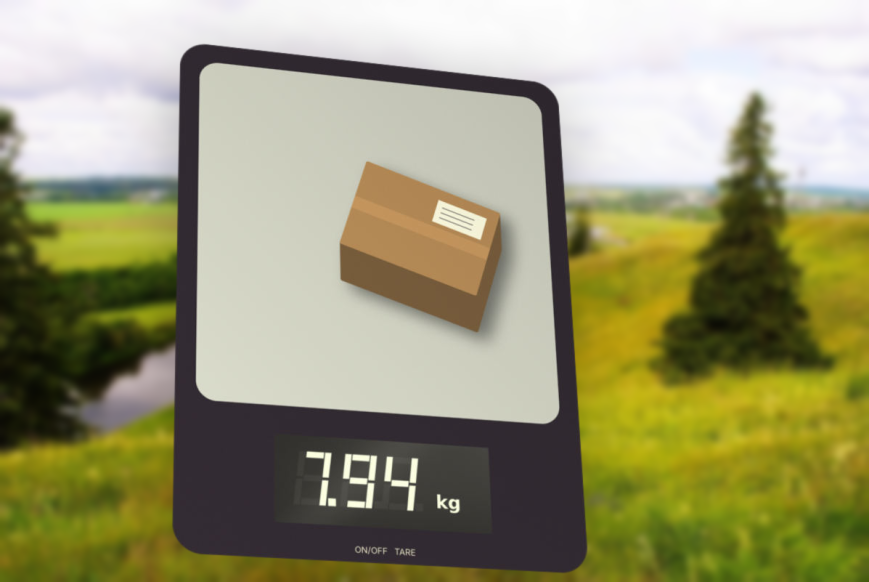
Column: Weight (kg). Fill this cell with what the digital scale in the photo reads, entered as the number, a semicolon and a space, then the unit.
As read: 7.94; kg
